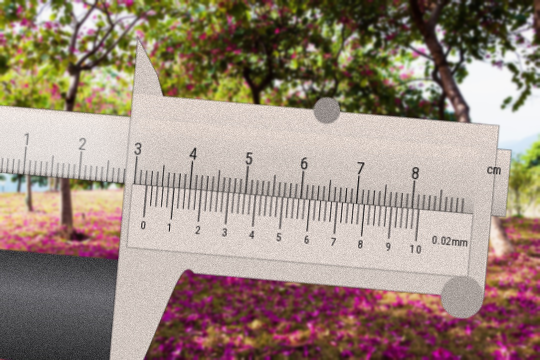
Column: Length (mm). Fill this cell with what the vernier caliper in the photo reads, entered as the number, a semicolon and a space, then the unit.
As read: 32.2; mm
